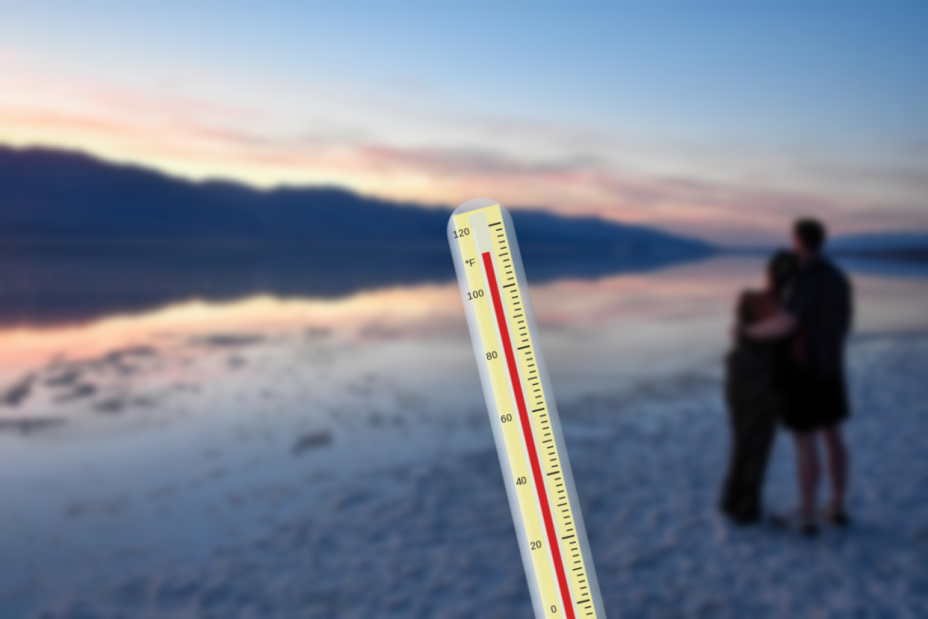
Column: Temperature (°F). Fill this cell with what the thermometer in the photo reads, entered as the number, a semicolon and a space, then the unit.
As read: 112; °F
